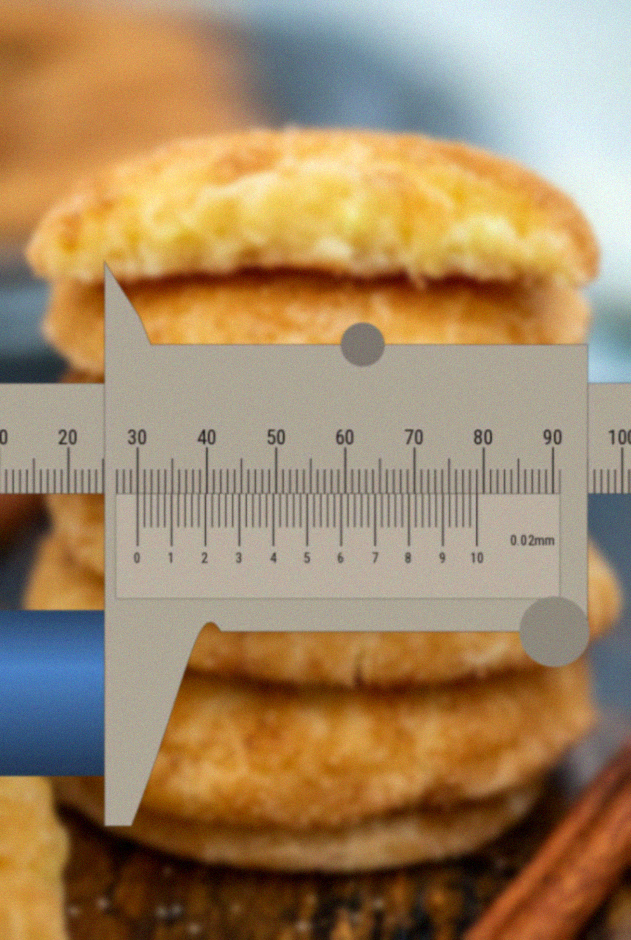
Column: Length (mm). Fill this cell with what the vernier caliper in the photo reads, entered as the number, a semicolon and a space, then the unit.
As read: 30.0; mm
